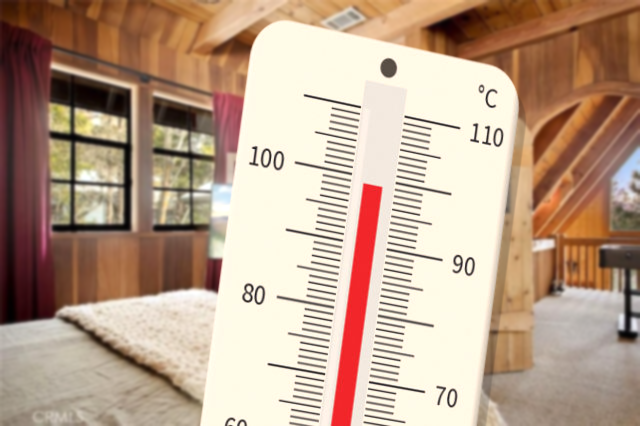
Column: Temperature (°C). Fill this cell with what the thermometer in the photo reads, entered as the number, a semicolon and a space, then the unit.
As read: 99; °C
